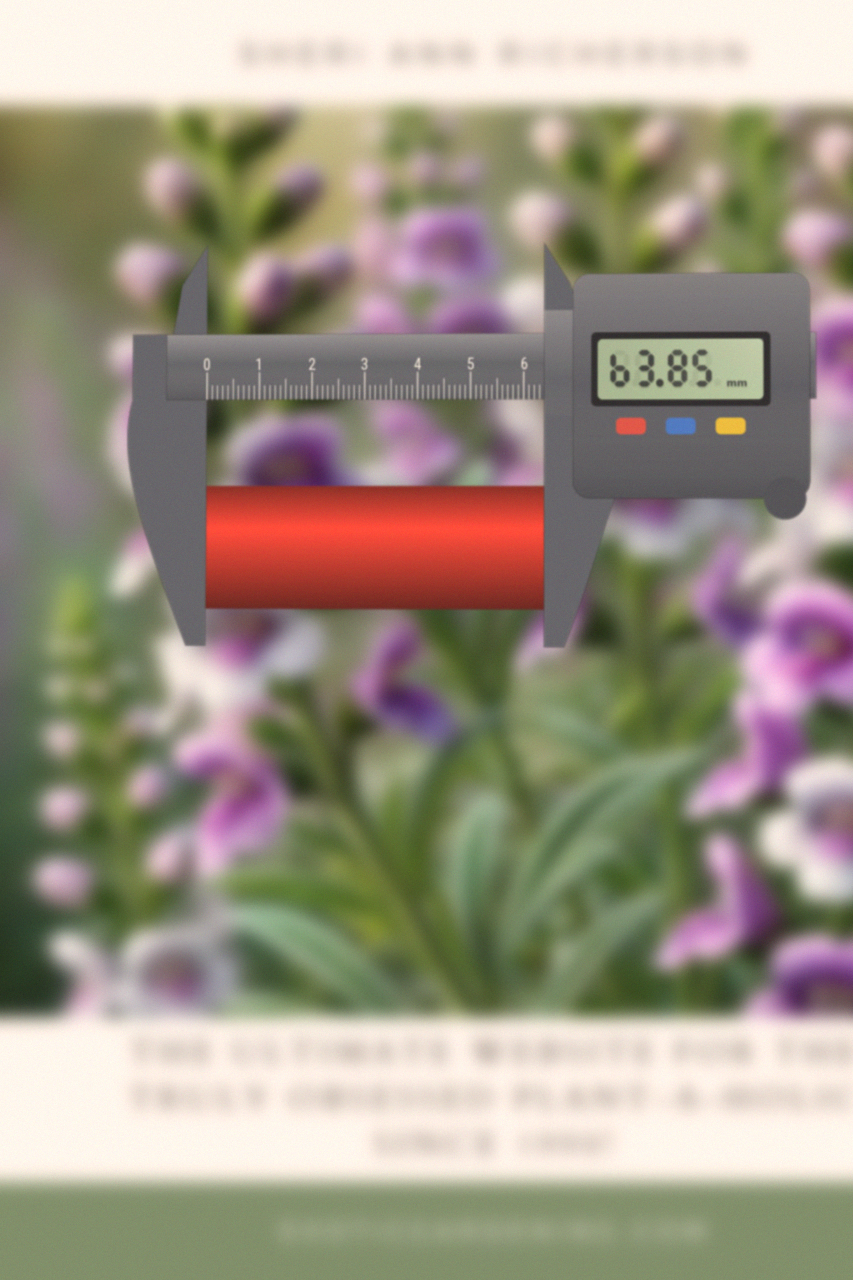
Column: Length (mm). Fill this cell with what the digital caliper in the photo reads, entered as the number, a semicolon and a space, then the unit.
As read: 63.85; mm
